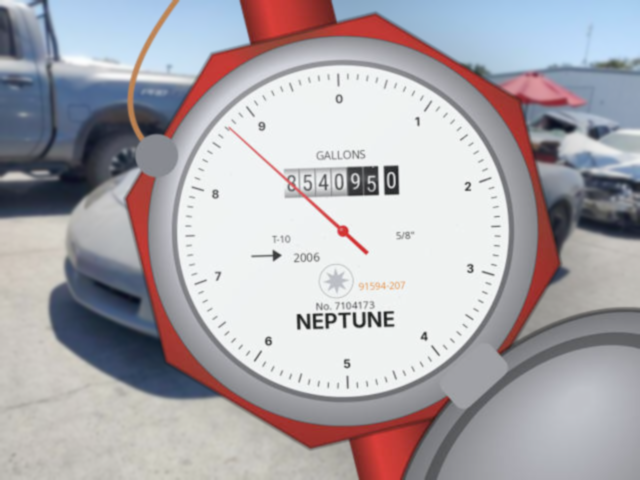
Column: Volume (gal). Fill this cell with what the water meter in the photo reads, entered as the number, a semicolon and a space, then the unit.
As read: 8540948.7; gal
